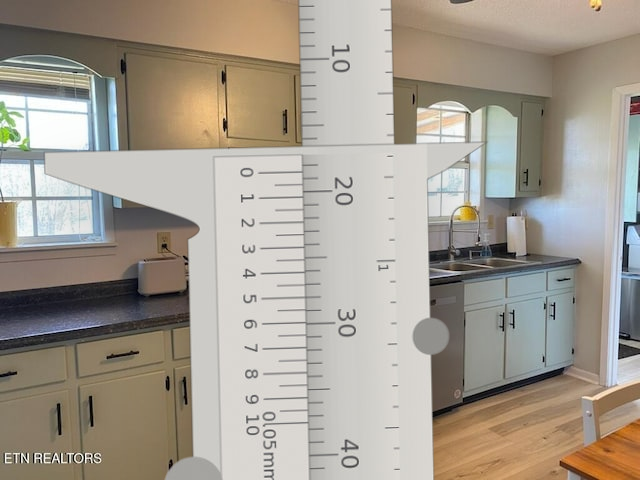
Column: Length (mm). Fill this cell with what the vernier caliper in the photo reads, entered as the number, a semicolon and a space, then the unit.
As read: 18.5; mm
